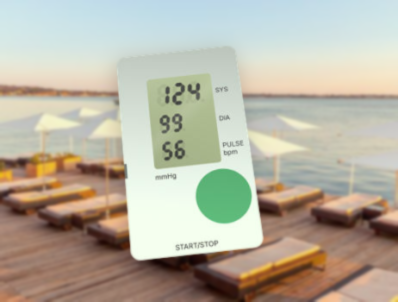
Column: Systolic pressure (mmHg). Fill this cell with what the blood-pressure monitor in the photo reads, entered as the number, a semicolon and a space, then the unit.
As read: 124; mmHg
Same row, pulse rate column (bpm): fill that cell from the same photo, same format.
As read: 56; bpm
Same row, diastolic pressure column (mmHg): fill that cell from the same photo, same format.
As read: 99; mmHg
